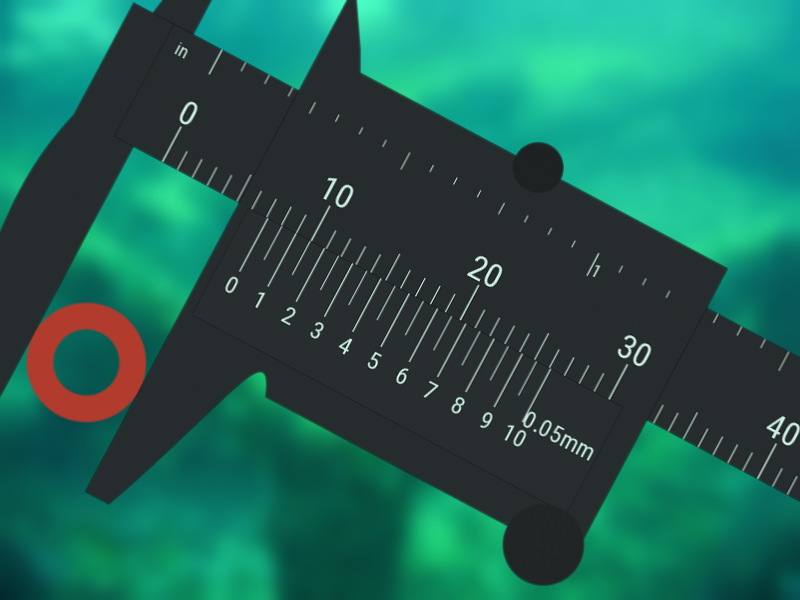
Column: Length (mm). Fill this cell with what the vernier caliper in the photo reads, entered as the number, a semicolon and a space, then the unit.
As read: 7.1; mm
